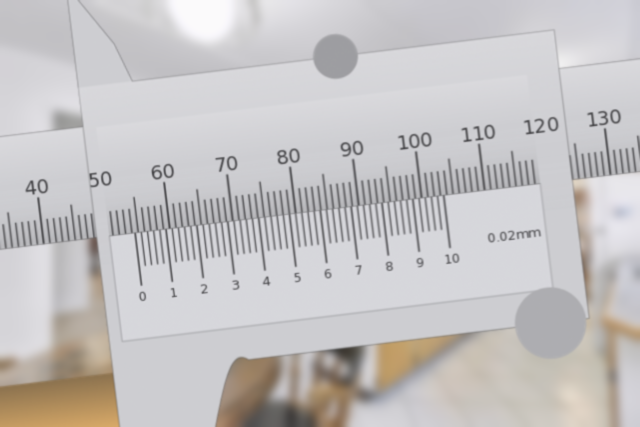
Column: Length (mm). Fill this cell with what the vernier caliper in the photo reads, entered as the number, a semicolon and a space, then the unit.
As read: 54.5; mm
